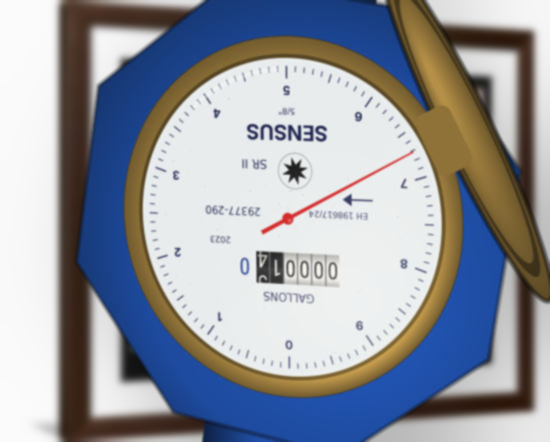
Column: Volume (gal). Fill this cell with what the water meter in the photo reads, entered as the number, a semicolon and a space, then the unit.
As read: 136.7; gal
